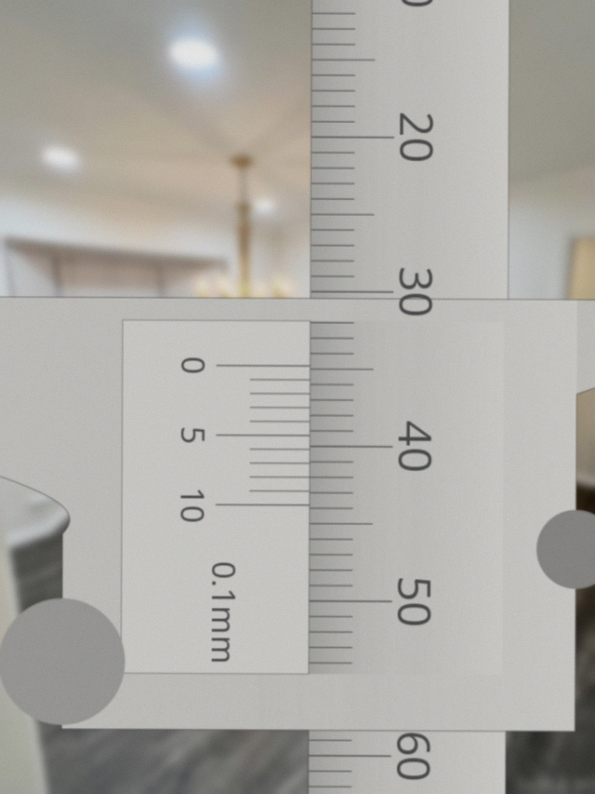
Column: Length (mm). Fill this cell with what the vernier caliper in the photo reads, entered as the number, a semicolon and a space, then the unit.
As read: 34.8; mm
